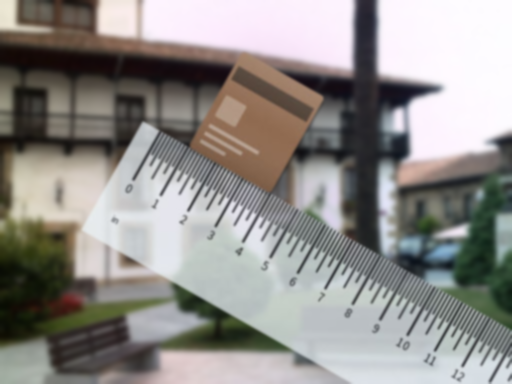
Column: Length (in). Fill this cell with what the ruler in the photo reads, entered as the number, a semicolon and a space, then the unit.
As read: 3; in
